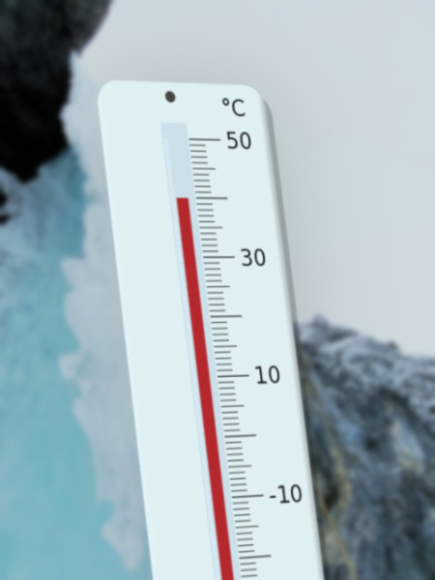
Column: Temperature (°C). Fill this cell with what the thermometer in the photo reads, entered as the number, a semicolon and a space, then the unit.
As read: 40; °C
